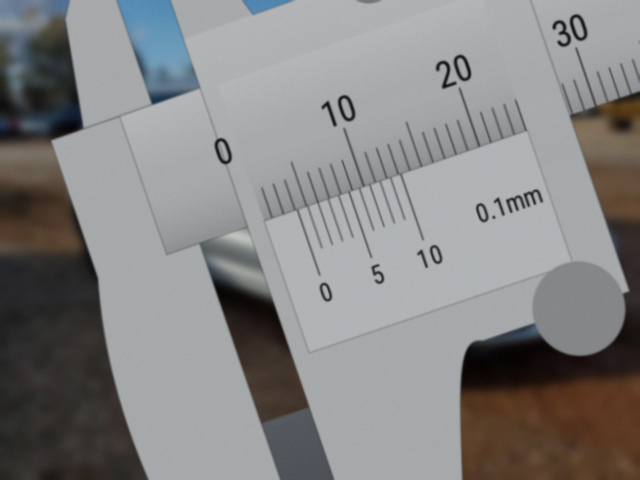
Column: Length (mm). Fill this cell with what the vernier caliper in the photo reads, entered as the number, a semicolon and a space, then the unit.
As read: 4.2; mm
